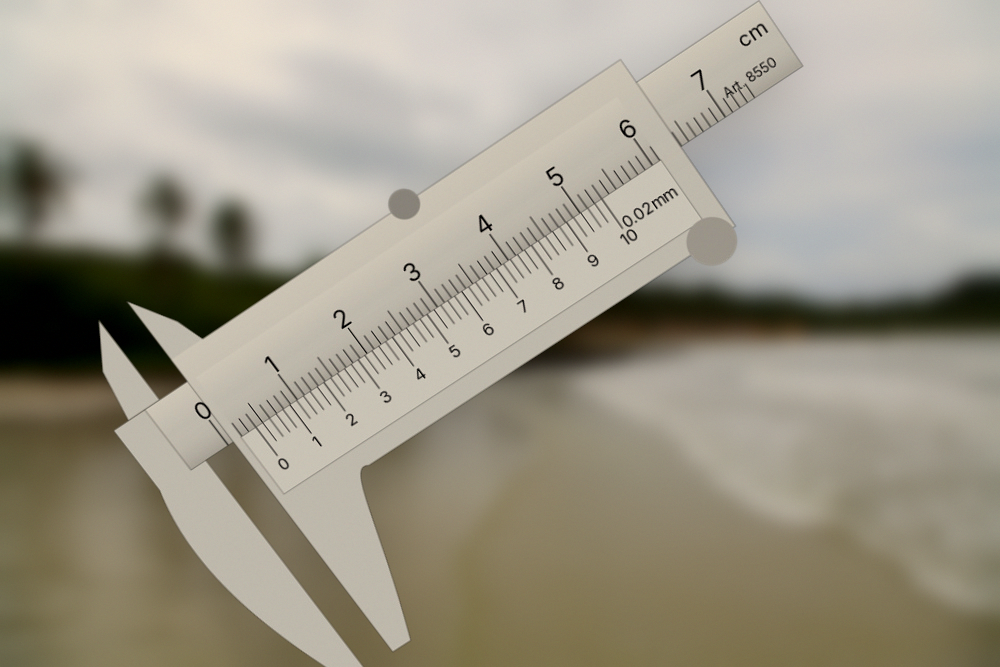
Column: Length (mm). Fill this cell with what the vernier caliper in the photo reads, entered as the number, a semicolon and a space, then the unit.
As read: 4.0; mm
